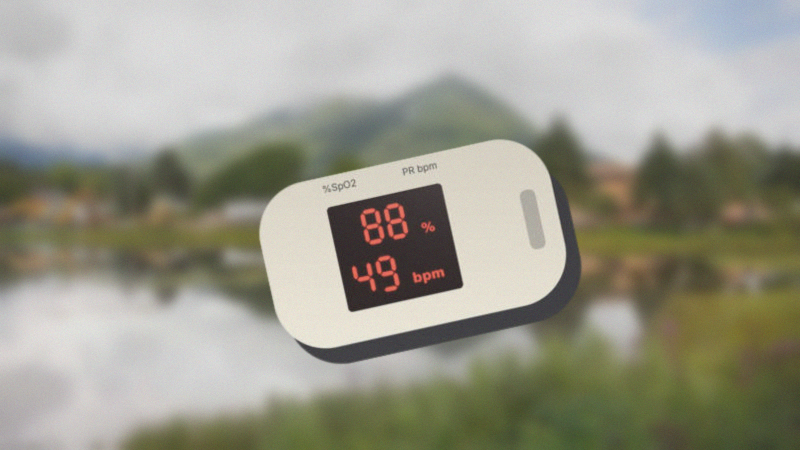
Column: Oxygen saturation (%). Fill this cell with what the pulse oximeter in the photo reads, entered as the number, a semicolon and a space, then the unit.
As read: 88; %
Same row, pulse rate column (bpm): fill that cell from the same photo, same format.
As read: 49; bpm
